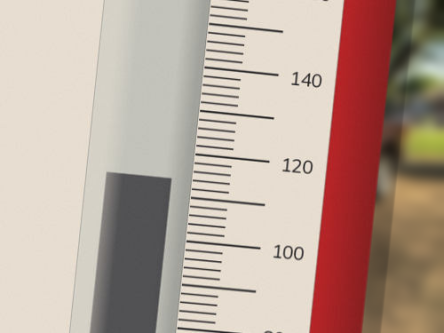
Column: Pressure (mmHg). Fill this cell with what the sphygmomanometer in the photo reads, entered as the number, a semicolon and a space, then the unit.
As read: 114; mmHg
